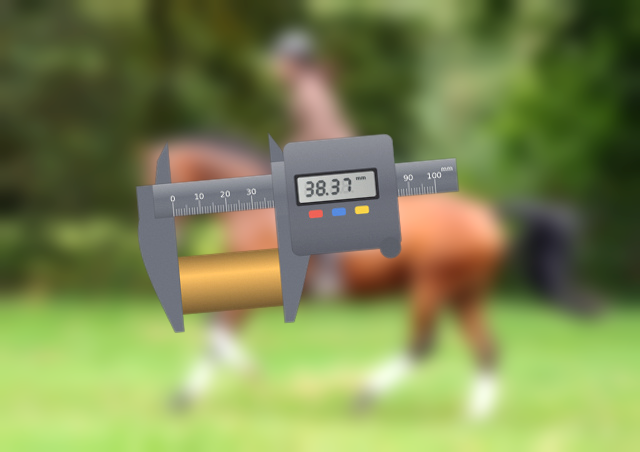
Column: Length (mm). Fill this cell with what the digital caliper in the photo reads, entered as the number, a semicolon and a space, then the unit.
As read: 38.37; mm
